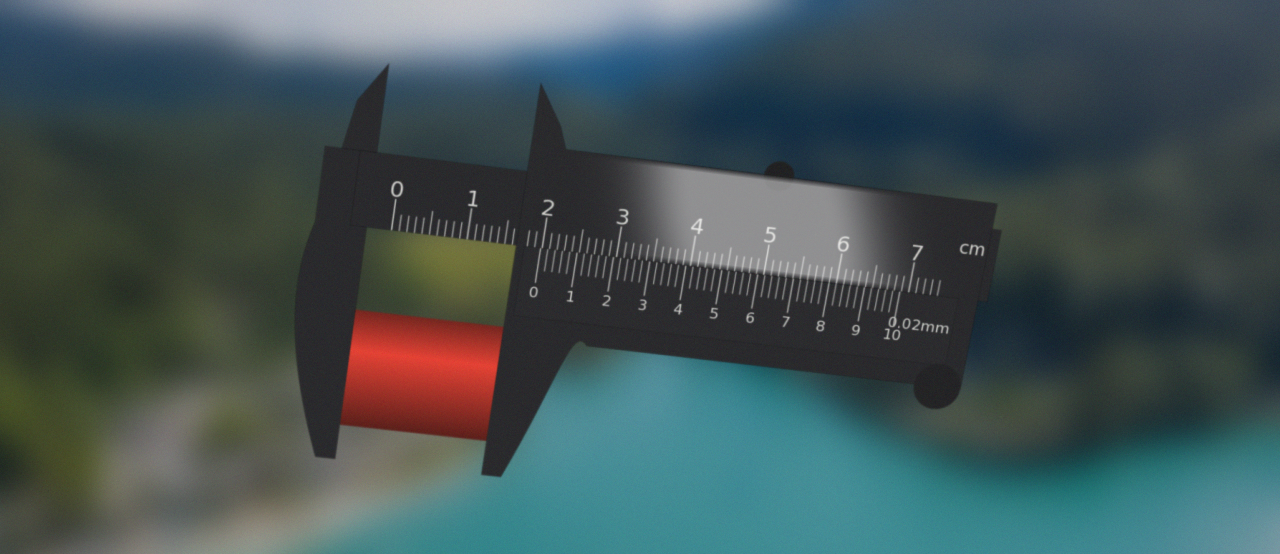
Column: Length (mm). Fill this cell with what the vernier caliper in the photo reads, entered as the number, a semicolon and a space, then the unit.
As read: 19.8; mm
